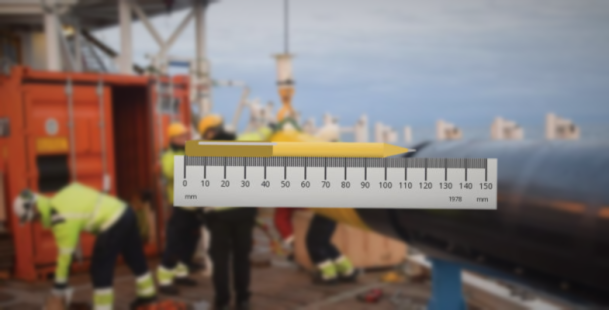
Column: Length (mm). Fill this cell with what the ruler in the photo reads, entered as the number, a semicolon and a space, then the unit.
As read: 115; mm
